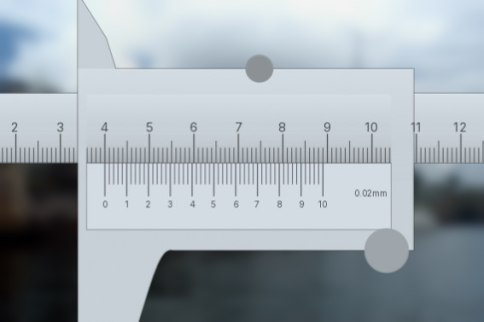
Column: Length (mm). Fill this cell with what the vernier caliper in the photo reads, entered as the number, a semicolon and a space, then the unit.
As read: 40.0; mm
